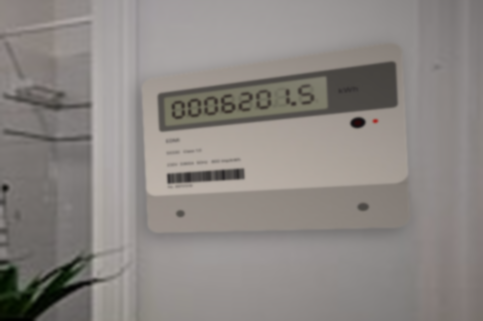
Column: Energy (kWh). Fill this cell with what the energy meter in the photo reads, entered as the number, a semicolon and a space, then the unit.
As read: 6201.5; kWh
